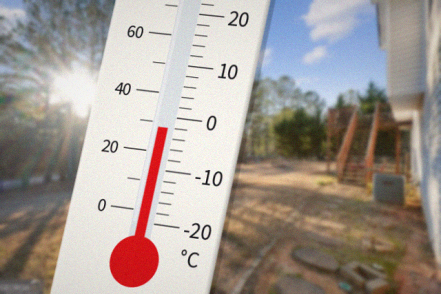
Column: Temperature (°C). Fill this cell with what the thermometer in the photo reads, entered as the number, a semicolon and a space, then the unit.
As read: -2; °C
